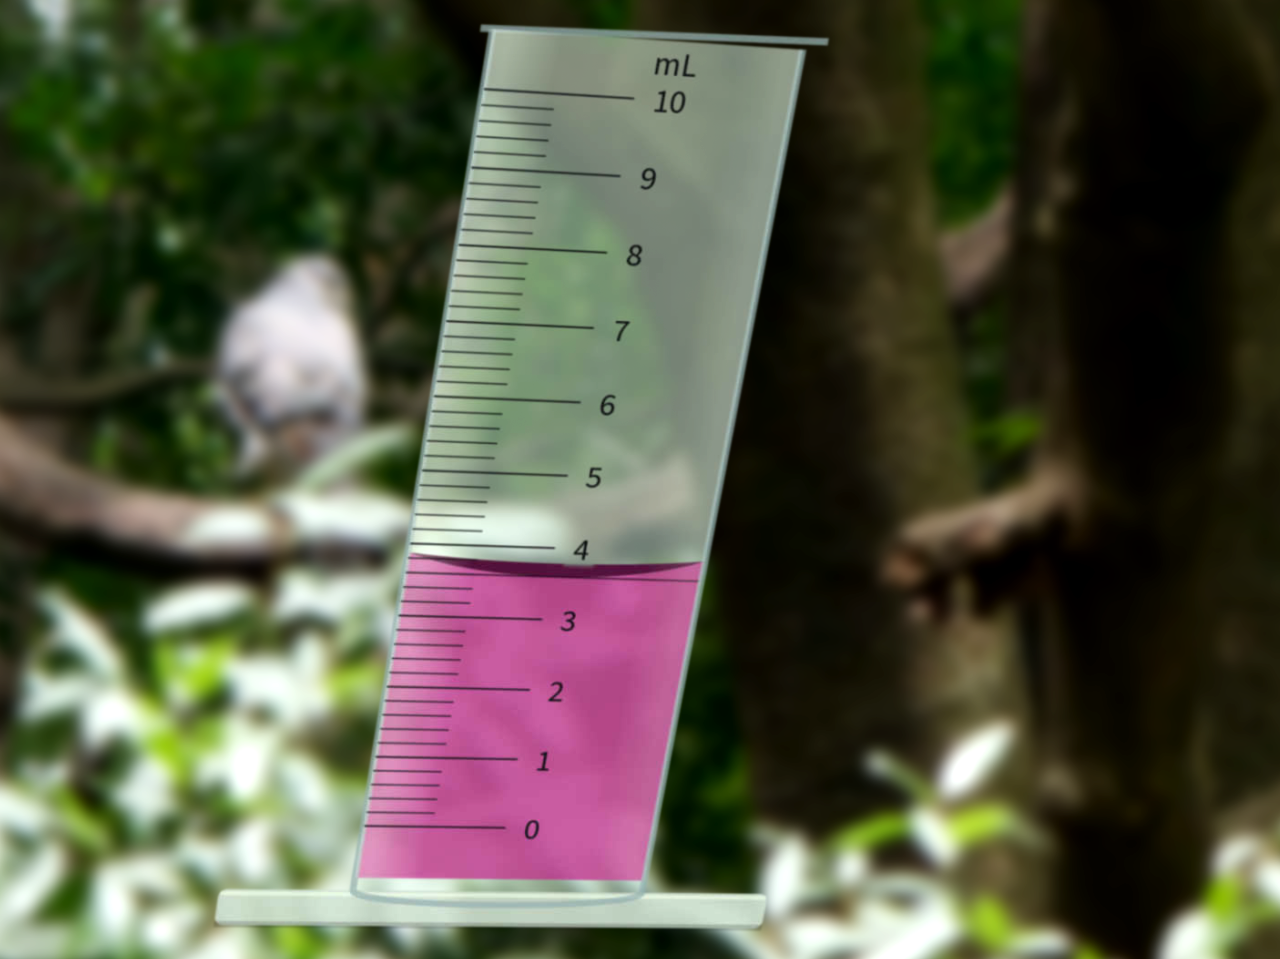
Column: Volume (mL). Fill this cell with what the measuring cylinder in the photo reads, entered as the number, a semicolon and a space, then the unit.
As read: 3.6; mL
